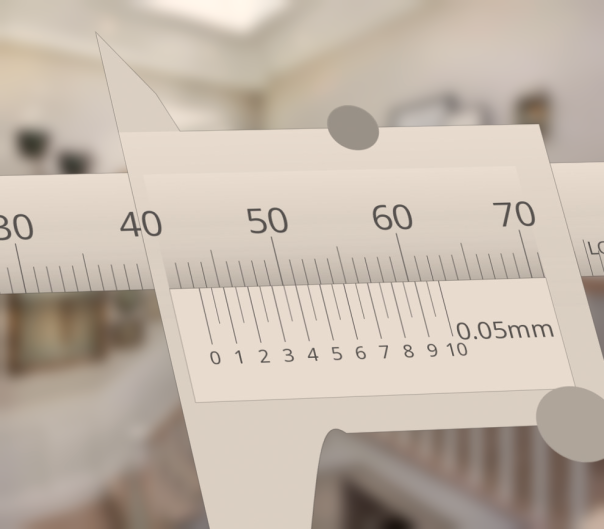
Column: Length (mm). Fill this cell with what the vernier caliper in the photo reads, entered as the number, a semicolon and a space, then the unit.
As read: 43.4; mm
